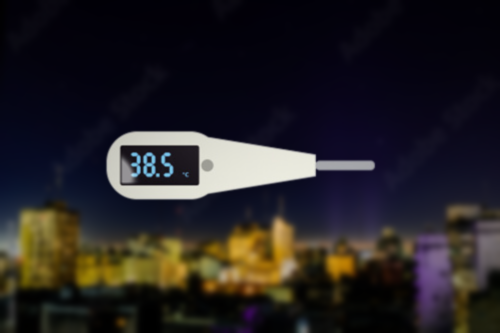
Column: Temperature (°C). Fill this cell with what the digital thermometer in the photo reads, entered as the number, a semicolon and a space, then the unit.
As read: 38.5; °C
